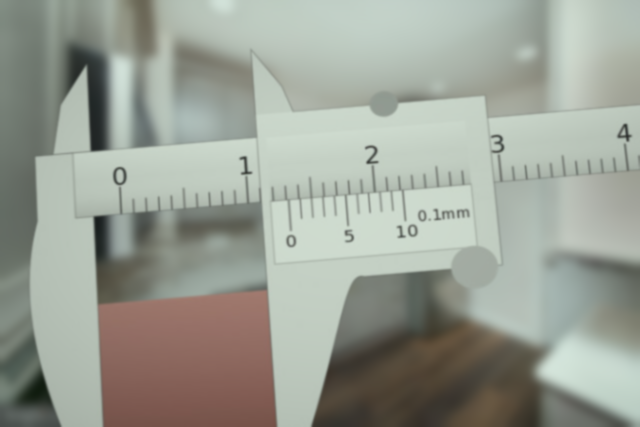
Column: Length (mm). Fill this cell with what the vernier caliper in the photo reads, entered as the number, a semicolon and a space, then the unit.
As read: 13.2; mm
